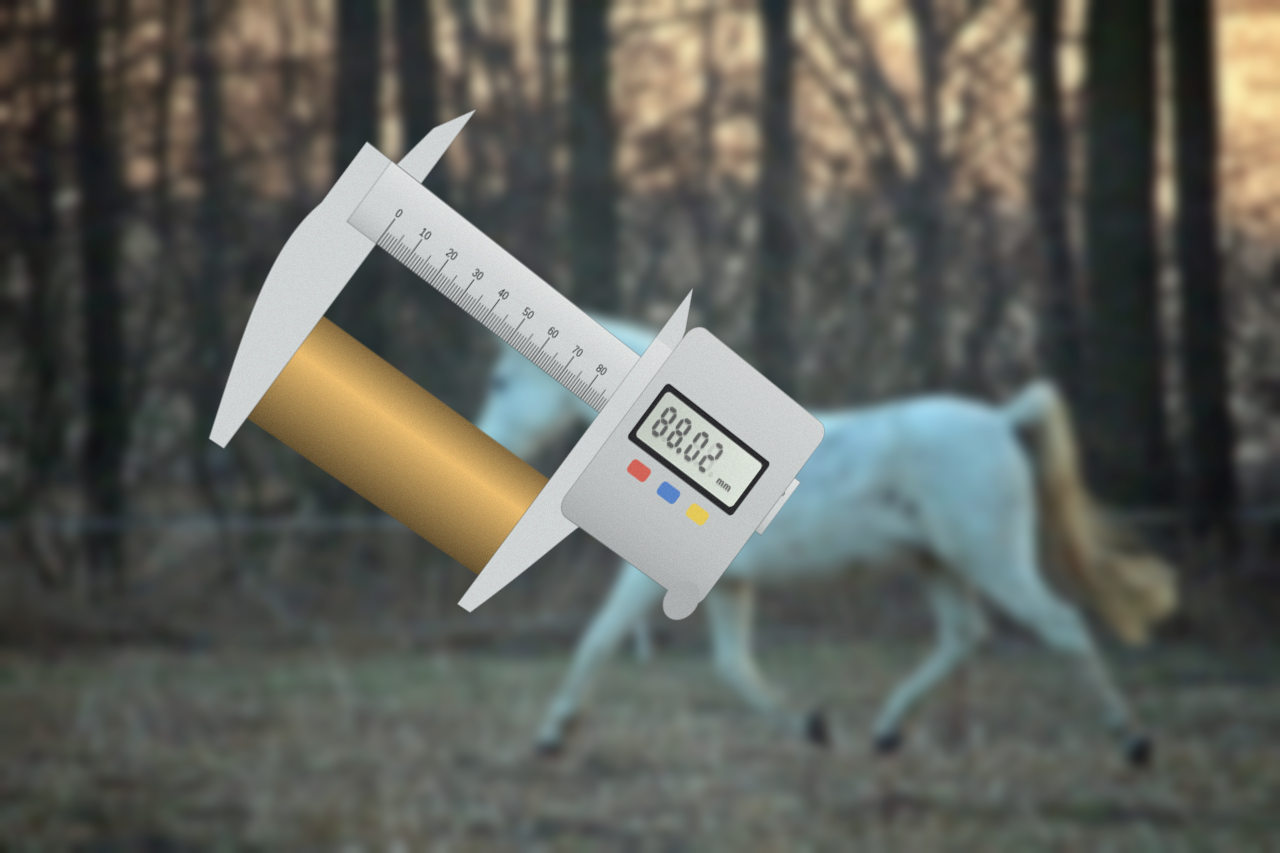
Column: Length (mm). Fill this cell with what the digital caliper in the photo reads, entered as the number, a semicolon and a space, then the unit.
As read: 88.02; mm
